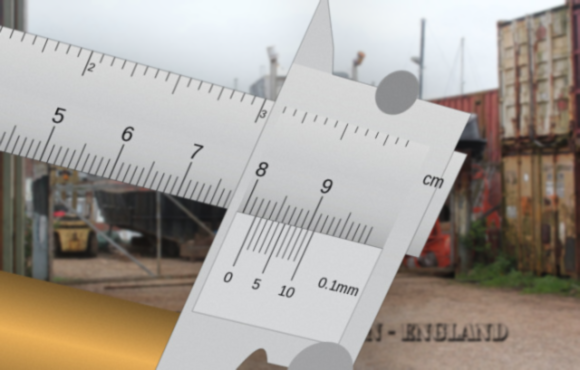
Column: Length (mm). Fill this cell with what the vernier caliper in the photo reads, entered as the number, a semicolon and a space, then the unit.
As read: 82.0; mm
